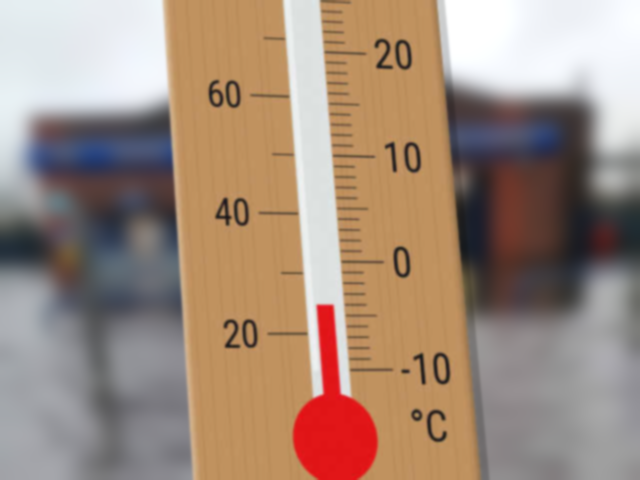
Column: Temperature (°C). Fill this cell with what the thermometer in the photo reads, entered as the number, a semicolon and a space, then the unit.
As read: -4; °C
